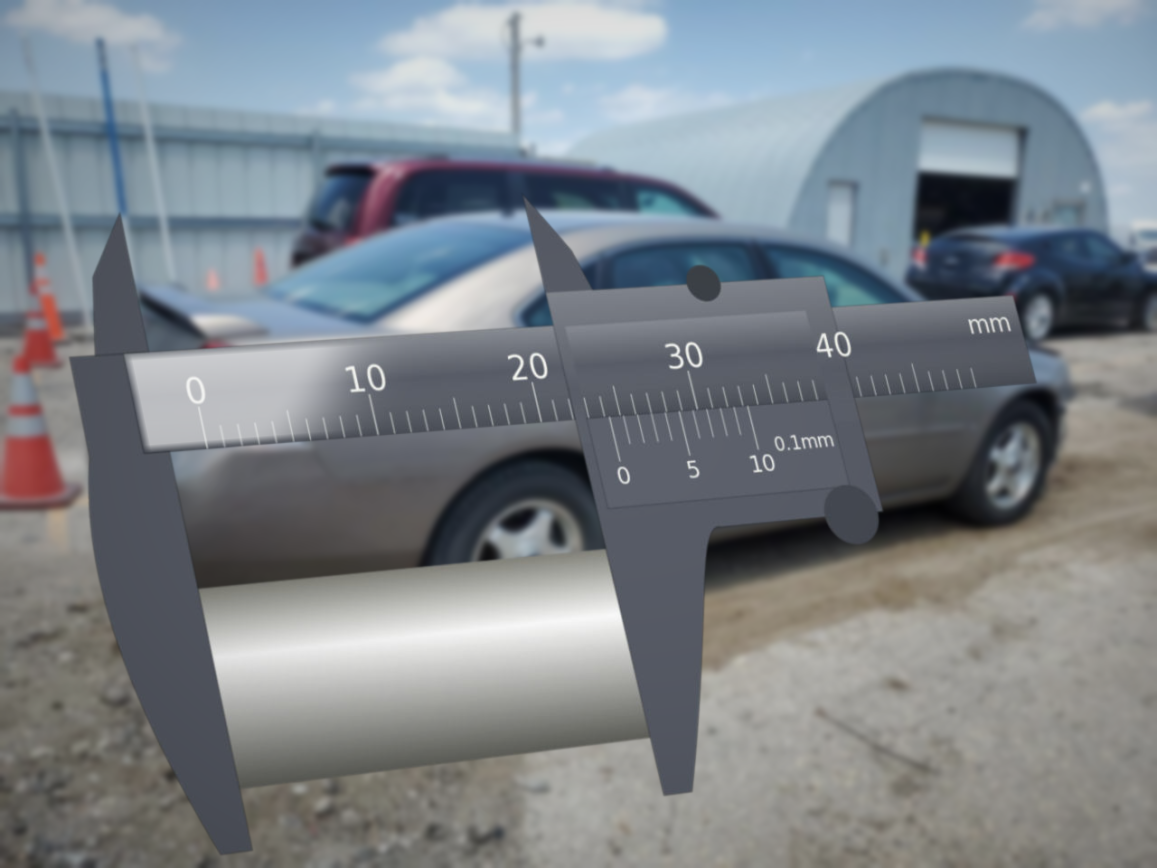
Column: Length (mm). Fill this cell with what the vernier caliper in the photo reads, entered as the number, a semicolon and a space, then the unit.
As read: 24.3; mm
